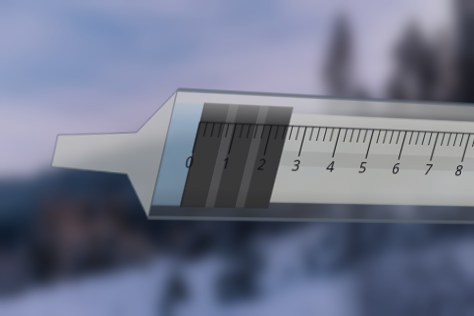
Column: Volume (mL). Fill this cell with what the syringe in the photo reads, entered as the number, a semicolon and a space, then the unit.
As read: 0; mL
